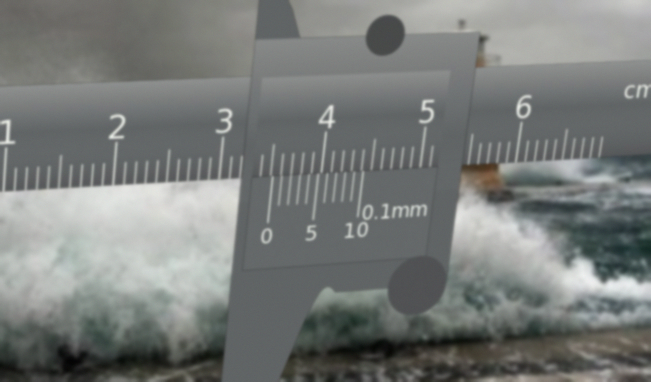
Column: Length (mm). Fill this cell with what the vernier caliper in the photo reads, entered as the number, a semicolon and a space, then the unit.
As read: 35.2; mm
